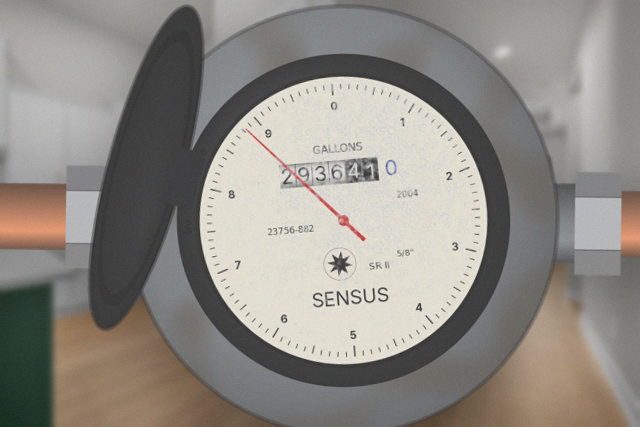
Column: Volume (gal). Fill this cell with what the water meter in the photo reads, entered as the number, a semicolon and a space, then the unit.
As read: 2936408.8; gal
